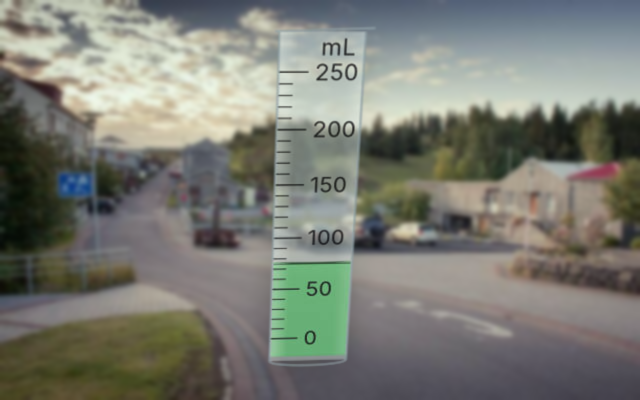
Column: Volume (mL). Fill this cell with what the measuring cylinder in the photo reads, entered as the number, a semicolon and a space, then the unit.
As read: 75; mL
